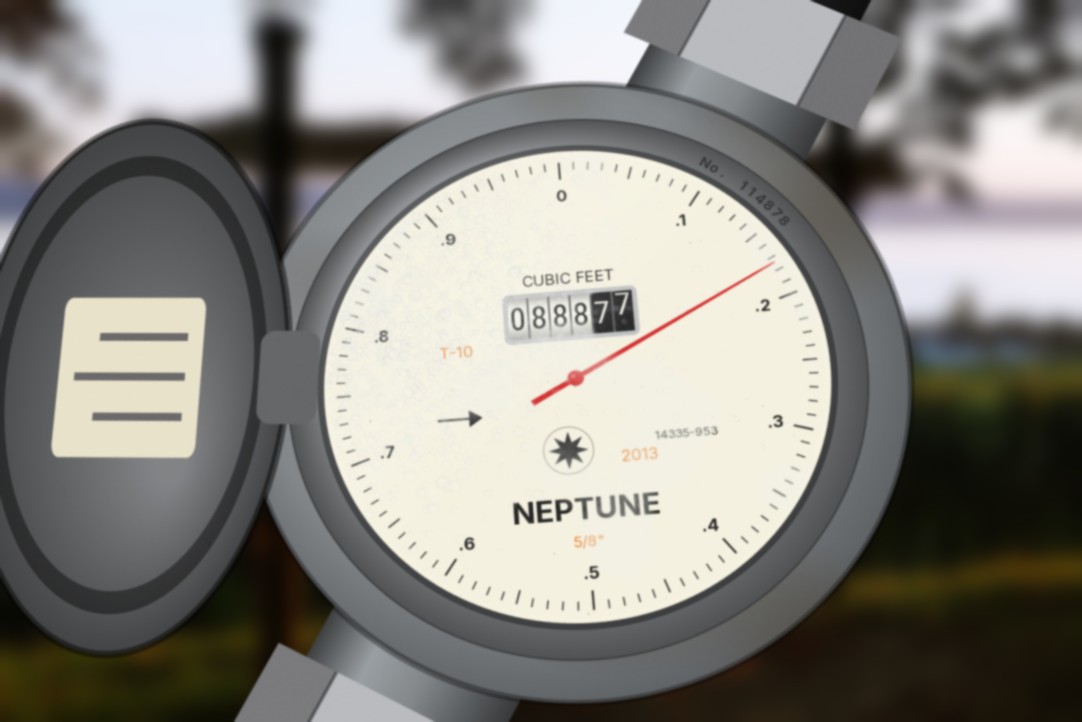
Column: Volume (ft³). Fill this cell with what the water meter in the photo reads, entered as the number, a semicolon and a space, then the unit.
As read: 88877.17; ft³
